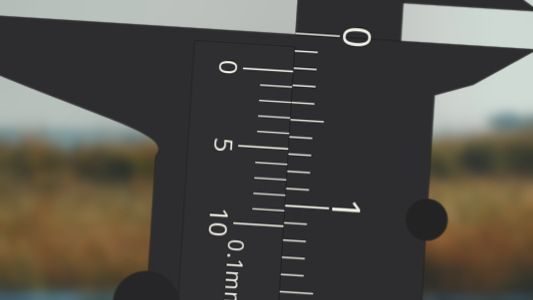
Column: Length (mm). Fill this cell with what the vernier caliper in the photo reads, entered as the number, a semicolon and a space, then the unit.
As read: 2.2; mm
